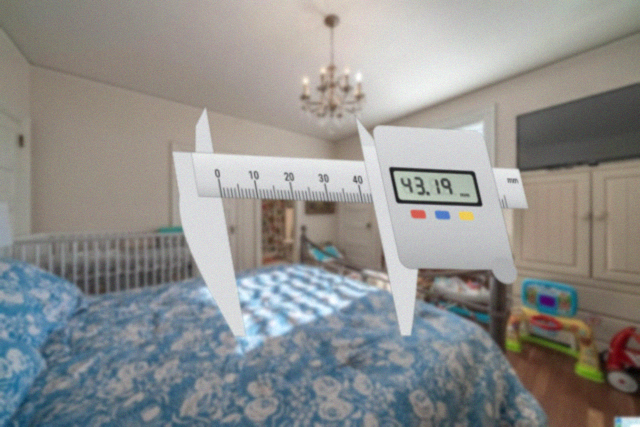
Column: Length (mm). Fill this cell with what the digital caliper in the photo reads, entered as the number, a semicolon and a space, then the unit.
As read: 43.19; mm
